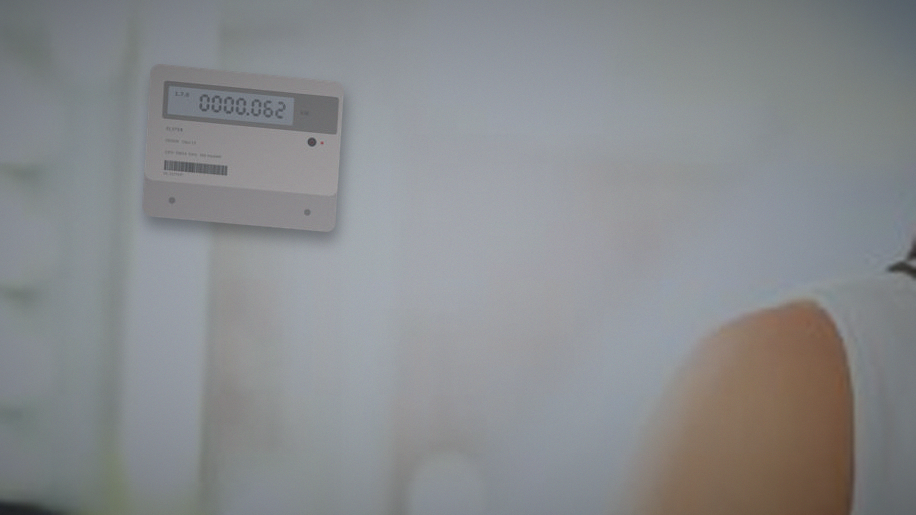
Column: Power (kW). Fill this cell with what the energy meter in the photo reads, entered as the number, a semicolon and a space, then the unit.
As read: 0.062; kW
